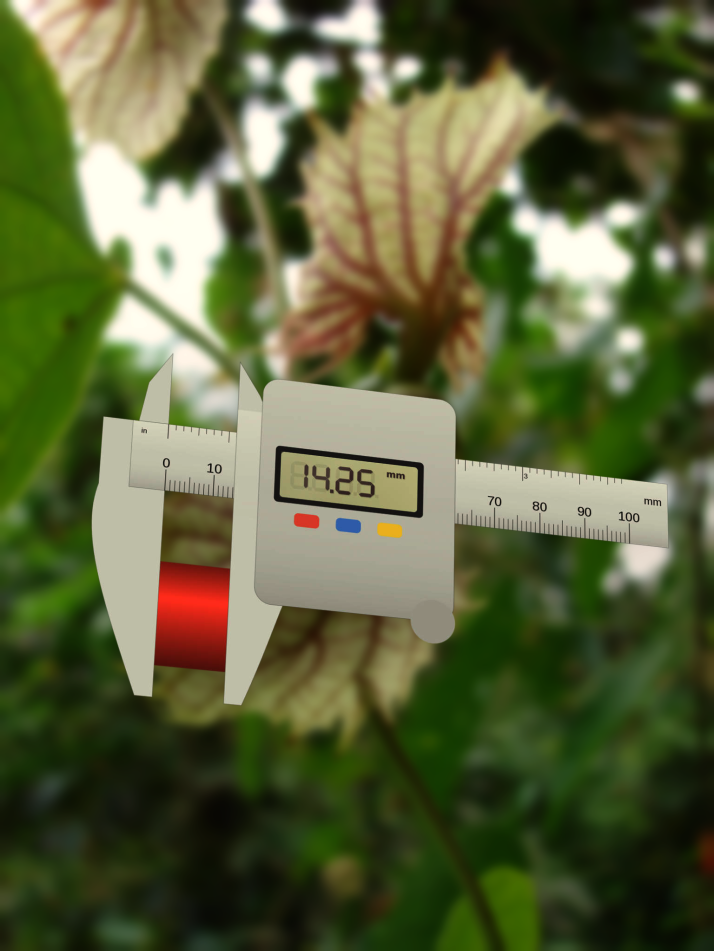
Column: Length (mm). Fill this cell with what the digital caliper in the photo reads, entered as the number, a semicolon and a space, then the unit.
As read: 14.25; mm
